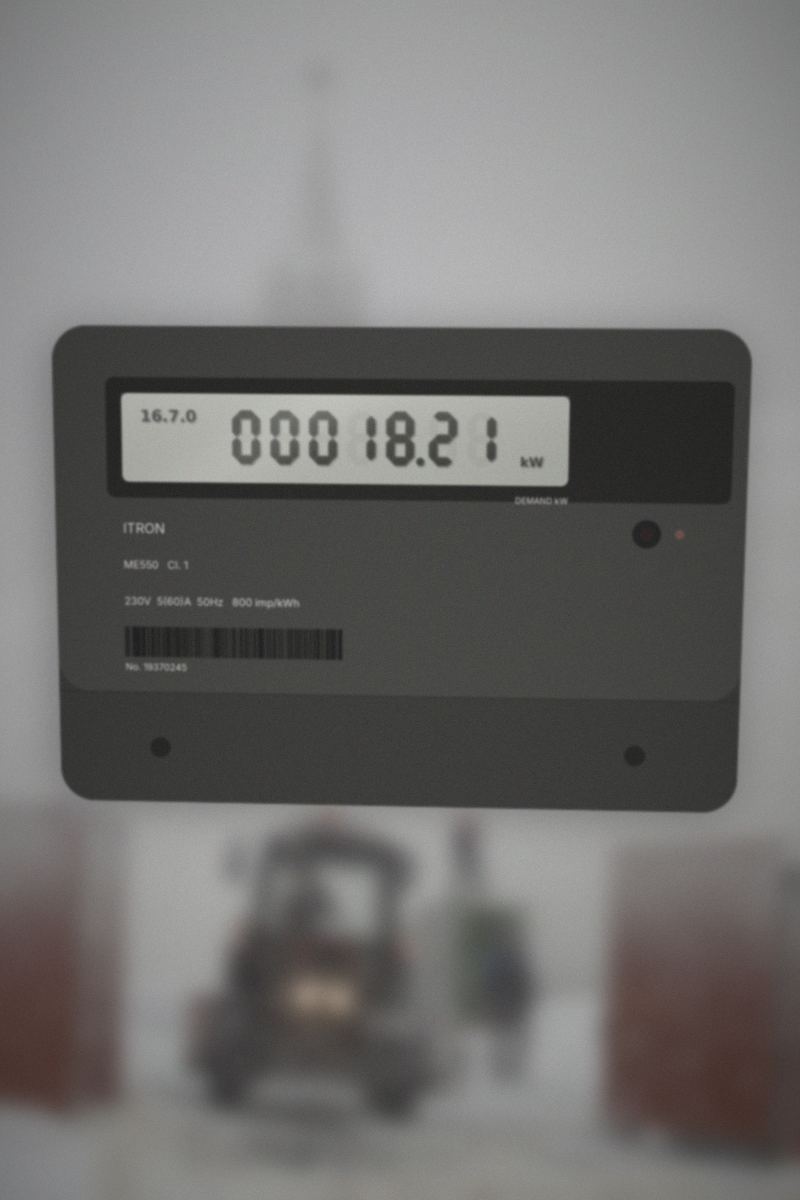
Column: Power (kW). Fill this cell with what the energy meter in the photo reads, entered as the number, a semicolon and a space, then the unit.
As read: 18.21; kW
